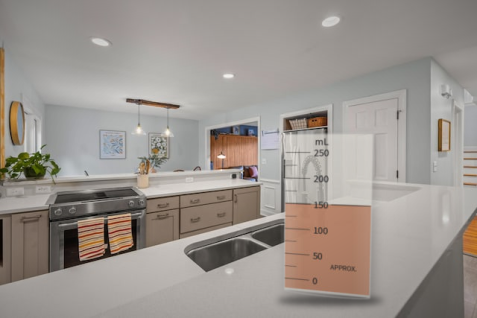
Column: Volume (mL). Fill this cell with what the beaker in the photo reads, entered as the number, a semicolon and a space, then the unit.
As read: 150; mL
